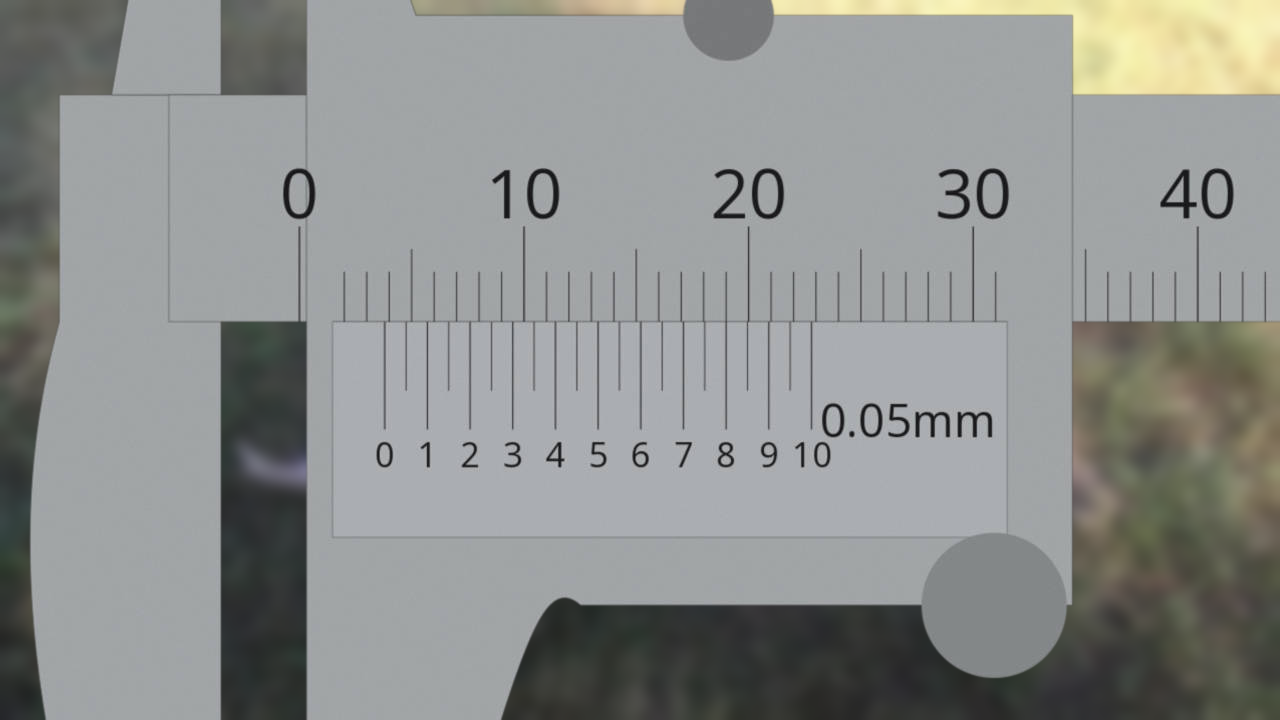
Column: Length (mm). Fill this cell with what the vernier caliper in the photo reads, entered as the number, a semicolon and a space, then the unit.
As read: 3.8; mm
